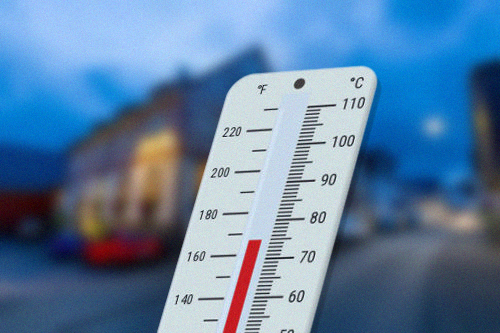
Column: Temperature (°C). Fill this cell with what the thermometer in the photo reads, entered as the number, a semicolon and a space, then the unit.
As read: 75; °C
